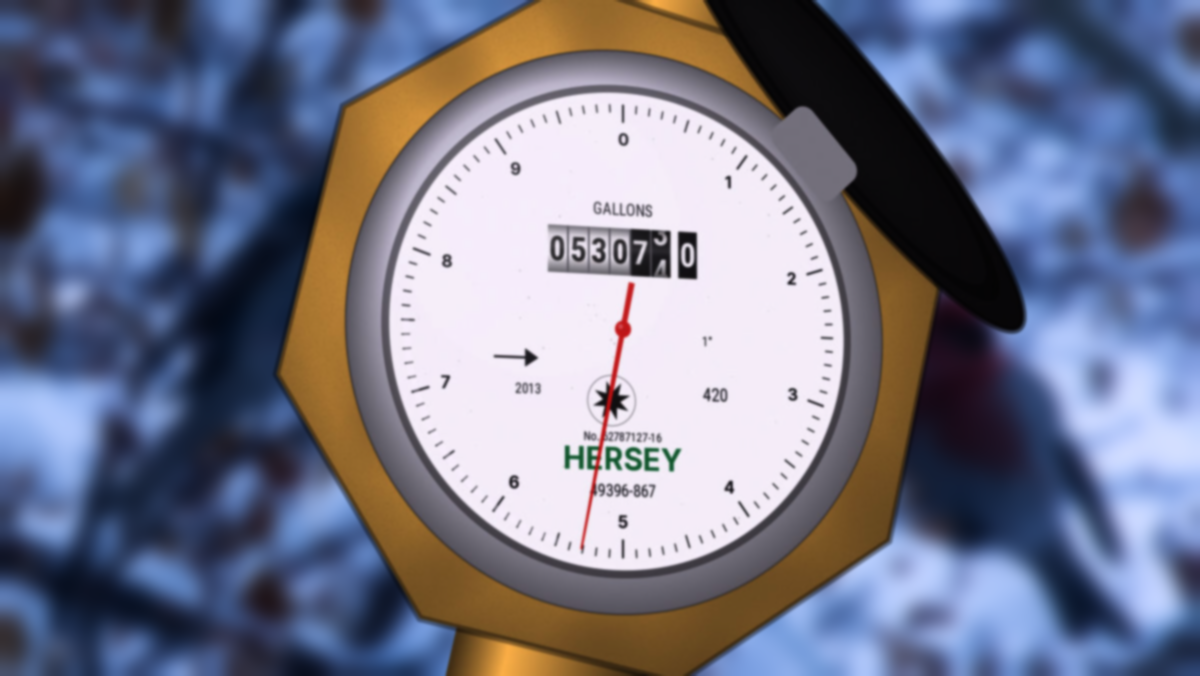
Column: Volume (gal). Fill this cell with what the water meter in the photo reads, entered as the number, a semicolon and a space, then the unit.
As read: 530735.3; gal
